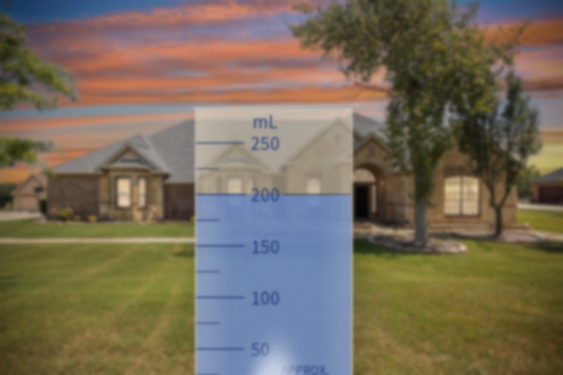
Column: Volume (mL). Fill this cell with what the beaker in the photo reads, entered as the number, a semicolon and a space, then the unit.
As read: 200; mL
